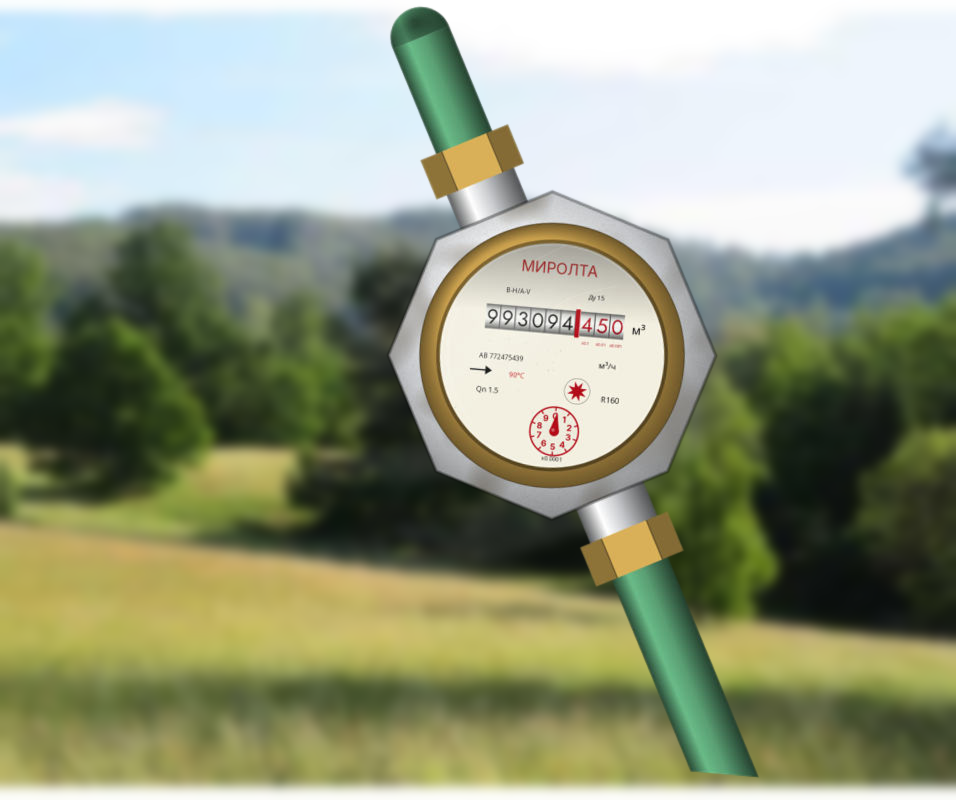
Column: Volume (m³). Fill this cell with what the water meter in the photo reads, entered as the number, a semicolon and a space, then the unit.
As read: 993094.4500; m³
